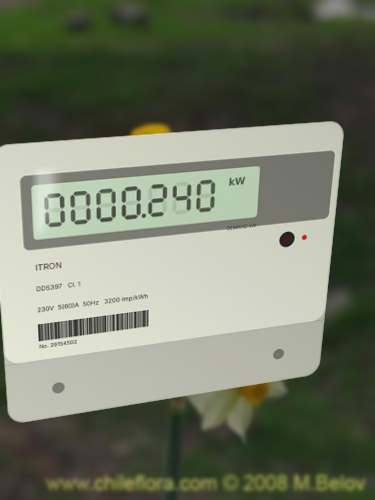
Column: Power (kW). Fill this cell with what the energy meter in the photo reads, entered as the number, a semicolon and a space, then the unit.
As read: 0.240; kW
